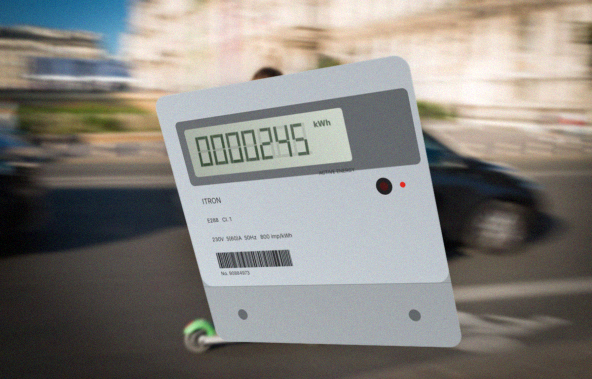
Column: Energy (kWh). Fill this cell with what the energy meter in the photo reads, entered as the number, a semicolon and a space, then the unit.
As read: 245; kWh
